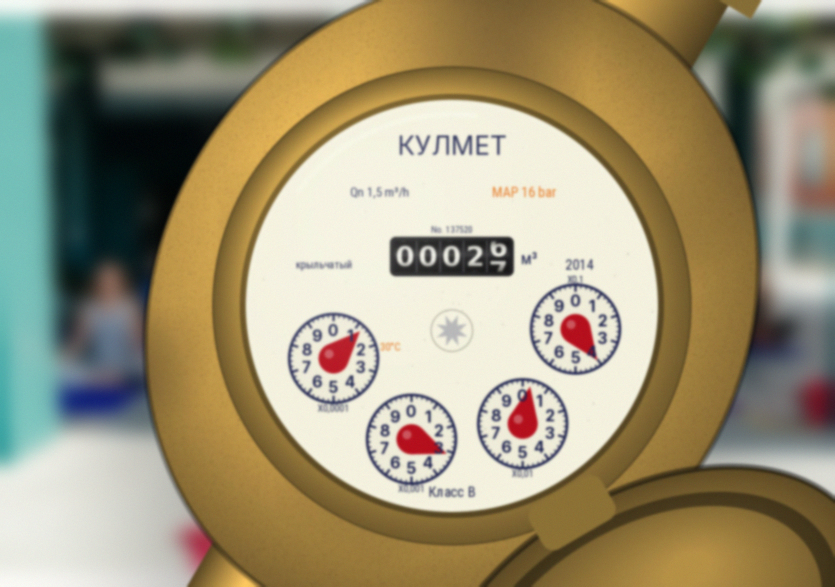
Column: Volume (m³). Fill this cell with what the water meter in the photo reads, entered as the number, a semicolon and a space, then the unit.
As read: 26.4031; m³
